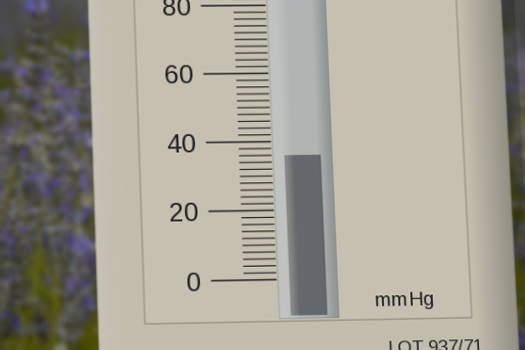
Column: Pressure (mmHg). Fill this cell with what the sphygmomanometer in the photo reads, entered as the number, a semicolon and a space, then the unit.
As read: 36; mmHg
